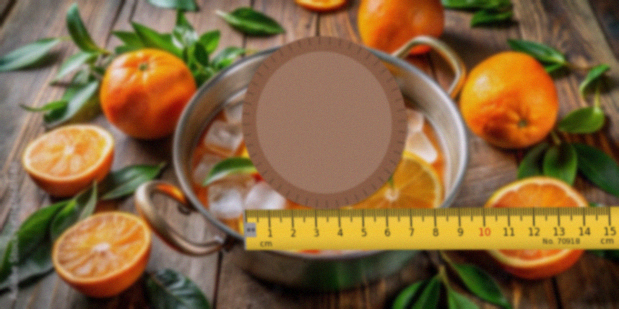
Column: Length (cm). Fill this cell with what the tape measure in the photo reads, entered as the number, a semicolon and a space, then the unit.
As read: 7; cm
